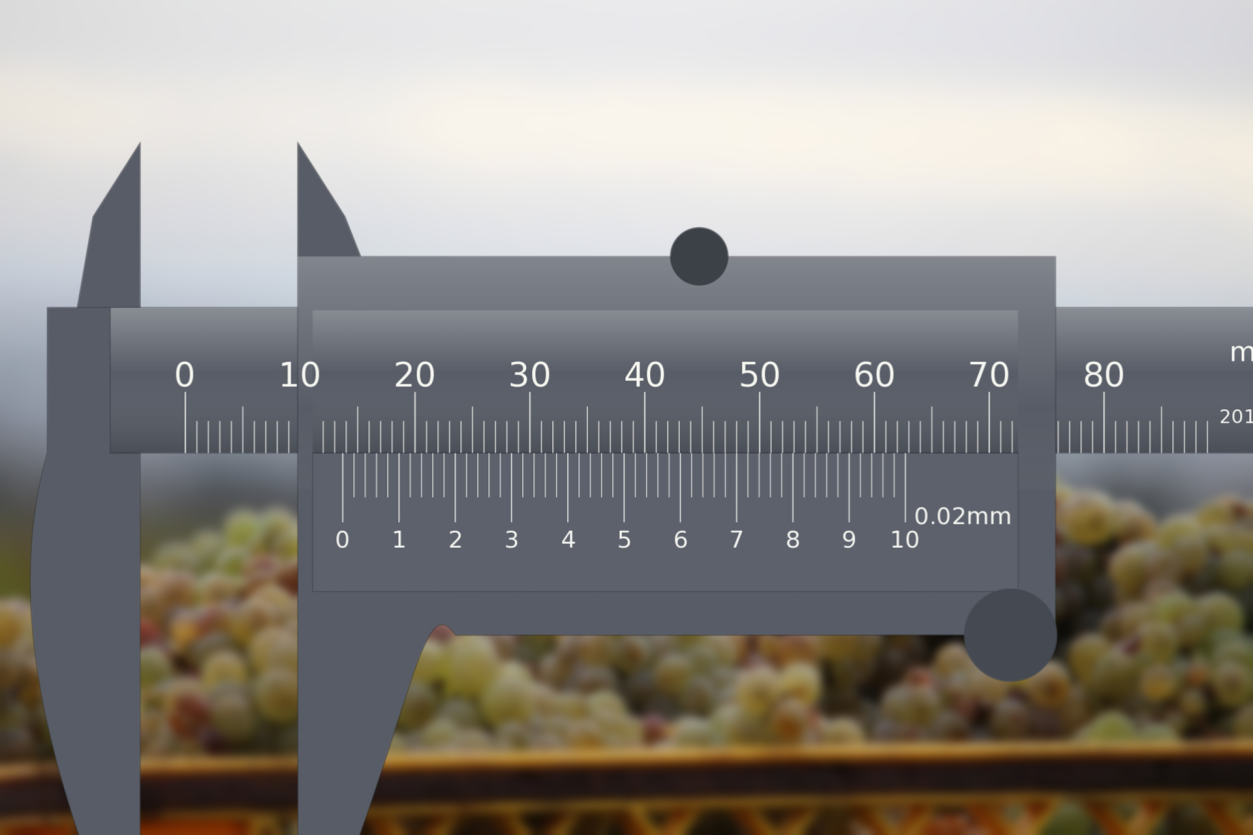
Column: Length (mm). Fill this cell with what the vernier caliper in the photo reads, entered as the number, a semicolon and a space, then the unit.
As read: 13.7; mm
